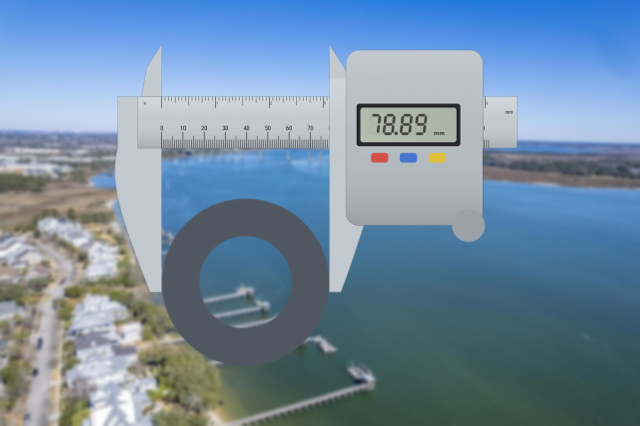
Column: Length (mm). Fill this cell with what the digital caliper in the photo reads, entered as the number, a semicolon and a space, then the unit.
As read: 78.89; mm
